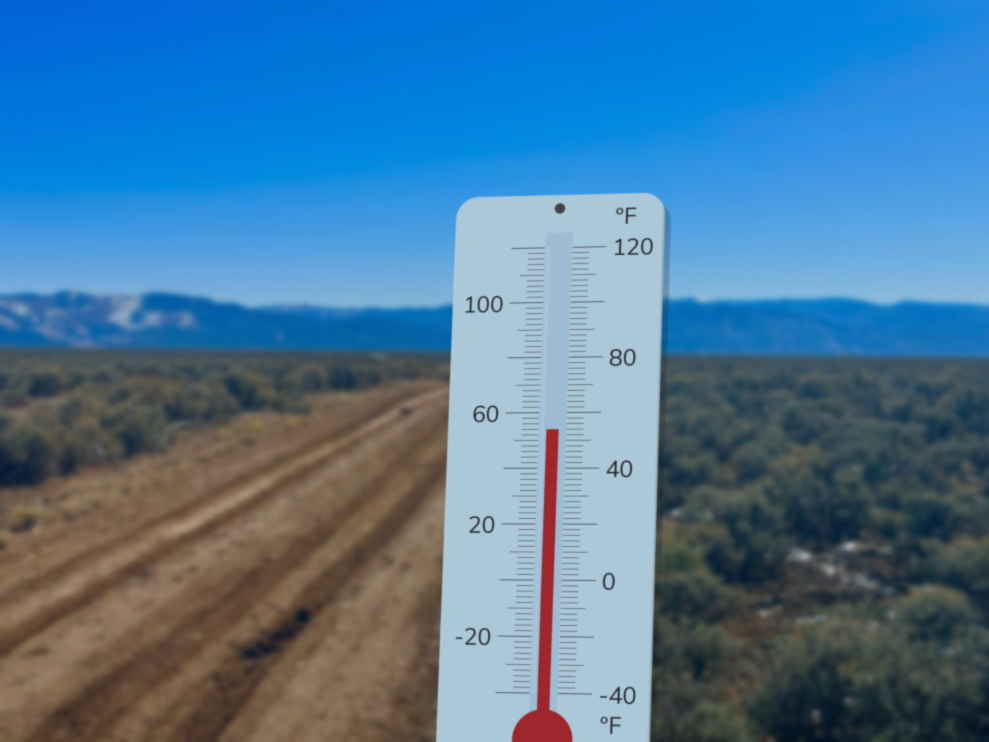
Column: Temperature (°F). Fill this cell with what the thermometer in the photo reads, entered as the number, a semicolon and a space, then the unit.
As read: 54; °F
